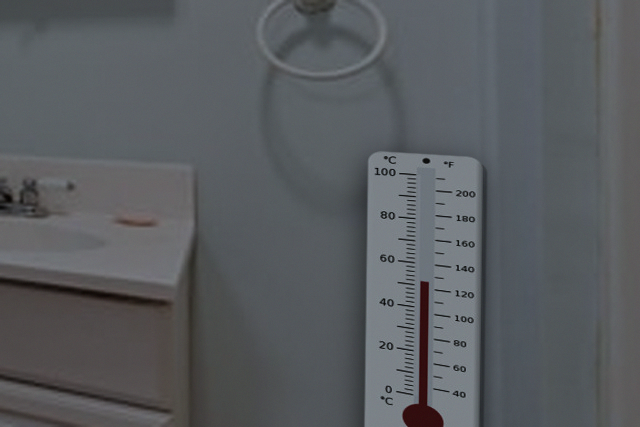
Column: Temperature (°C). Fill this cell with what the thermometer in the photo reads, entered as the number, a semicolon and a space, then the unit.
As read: 52; °C
